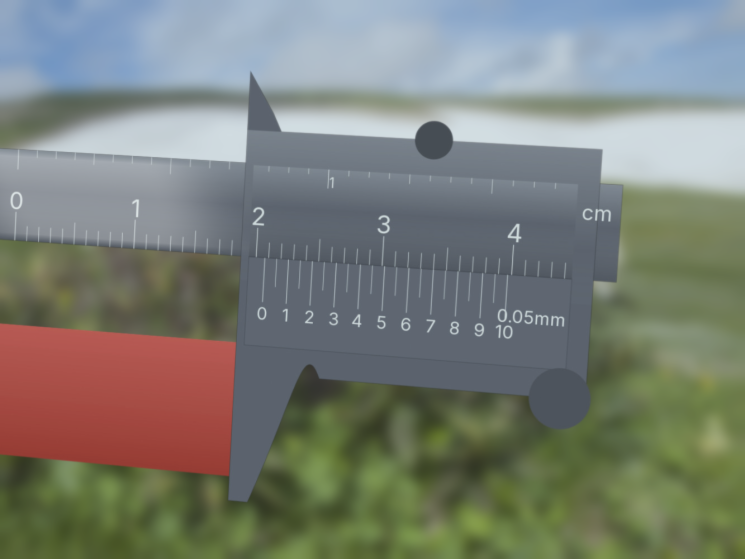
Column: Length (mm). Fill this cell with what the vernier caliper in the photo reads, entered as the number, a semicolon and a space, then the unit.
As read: 20.7; mm
